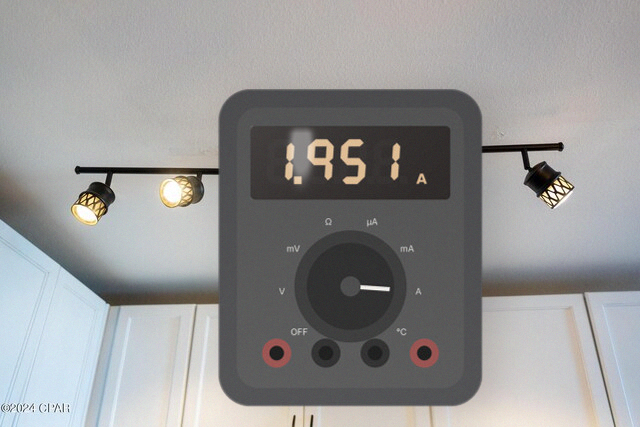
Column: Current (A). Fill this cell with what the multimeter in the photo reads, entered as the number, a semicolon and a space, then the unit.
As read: 1.951; A
